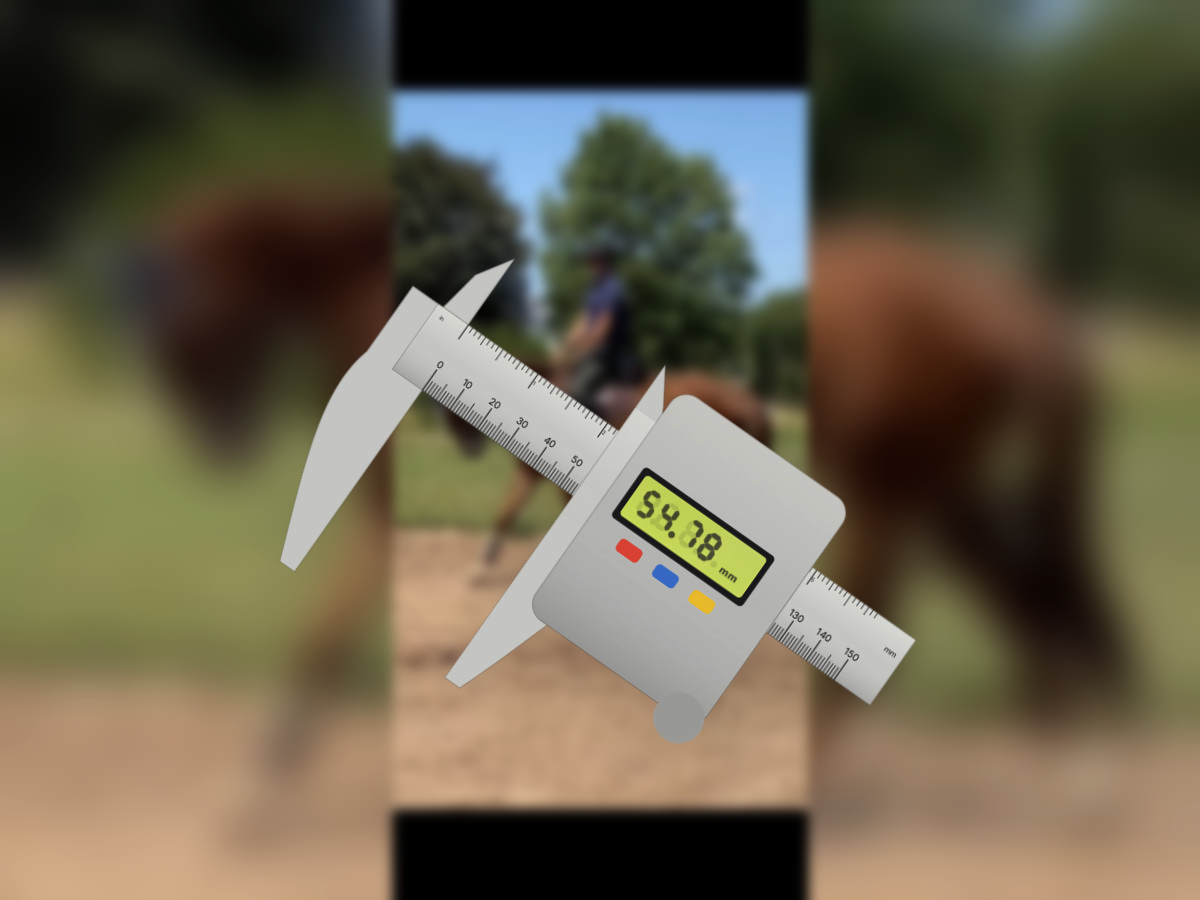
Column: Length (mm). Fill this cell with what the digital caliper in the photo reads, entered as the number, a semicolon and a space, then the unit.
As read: 54.78; mm
